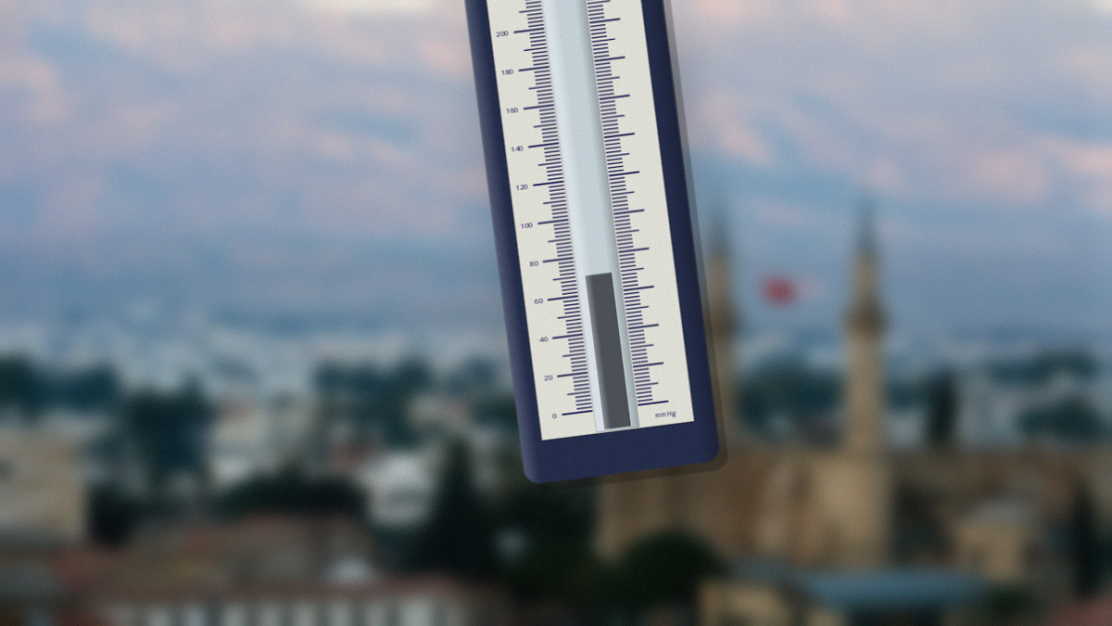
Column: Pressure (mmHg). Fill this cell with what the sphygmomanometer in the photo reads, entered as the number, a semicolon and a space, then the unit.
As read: 70; mmHg
